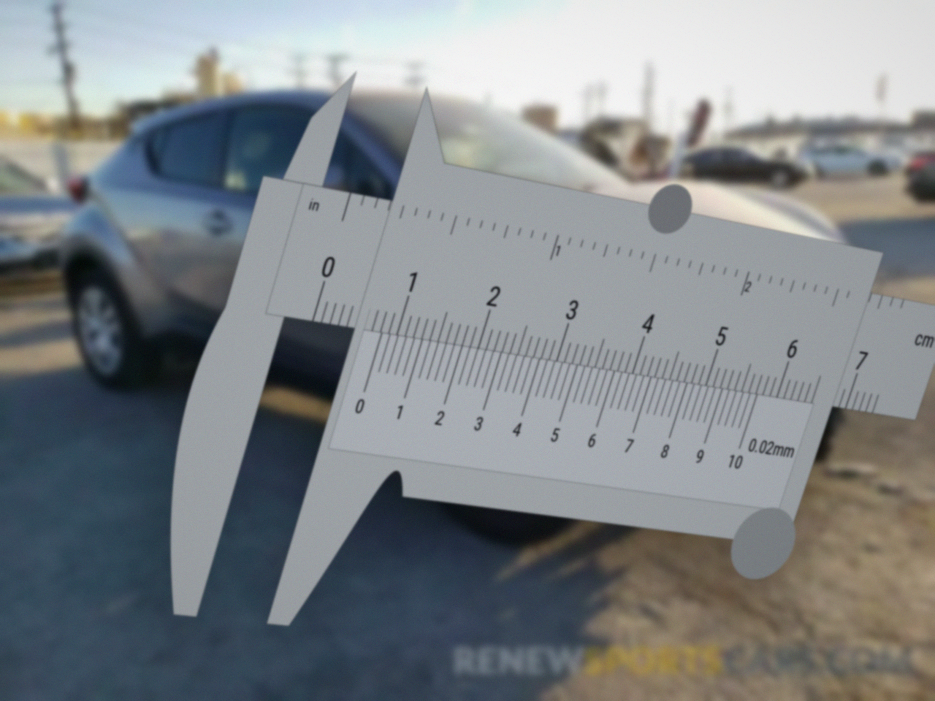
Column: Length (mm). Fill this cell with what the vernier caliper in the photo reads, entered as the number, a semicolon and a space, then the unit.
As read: 8.2; mm
